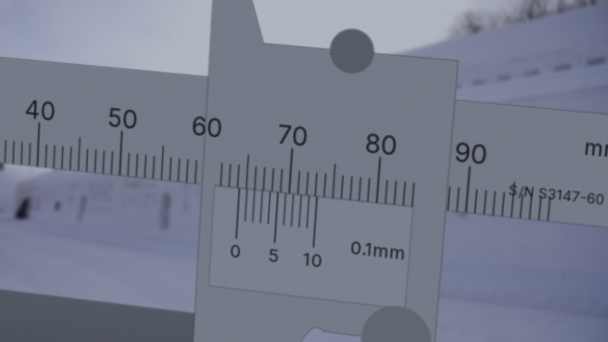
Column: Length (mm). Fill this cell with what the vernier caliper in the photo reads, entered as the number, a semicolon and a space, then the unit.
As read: 64.2; mm
